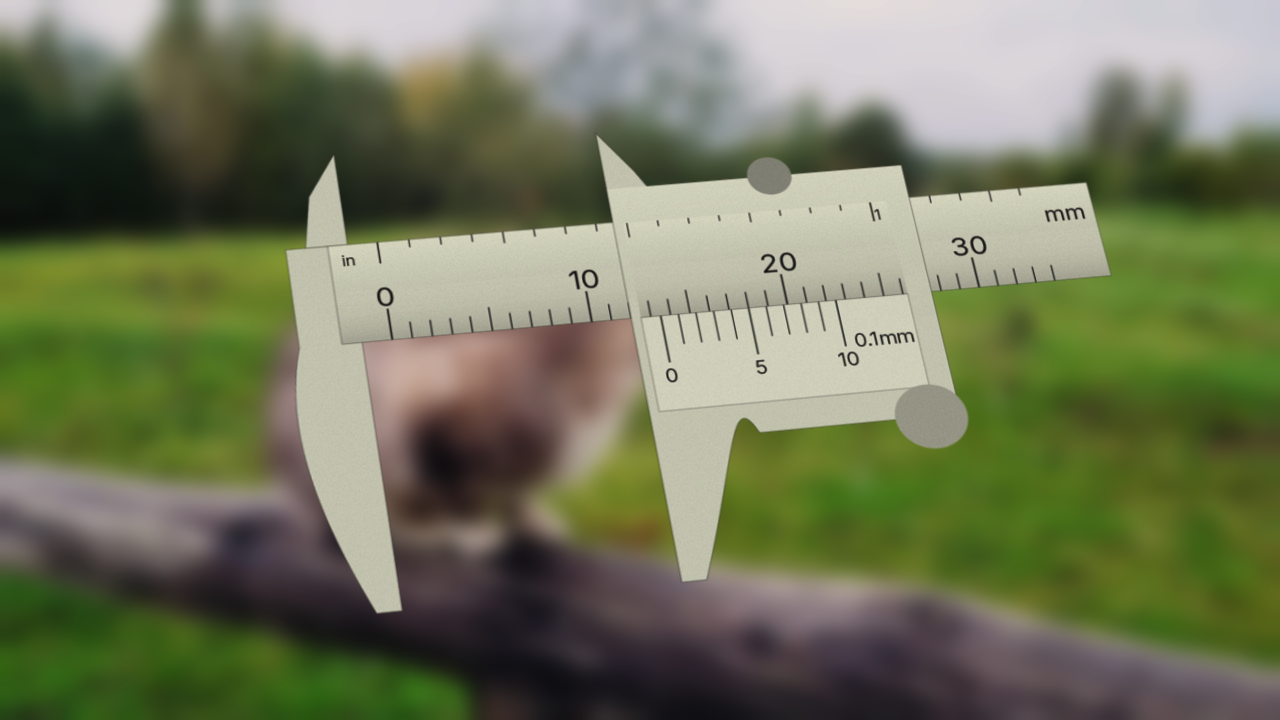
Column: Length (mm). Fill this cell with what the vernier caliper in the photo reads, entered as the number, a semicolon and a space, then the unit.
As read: 13.5; mm
